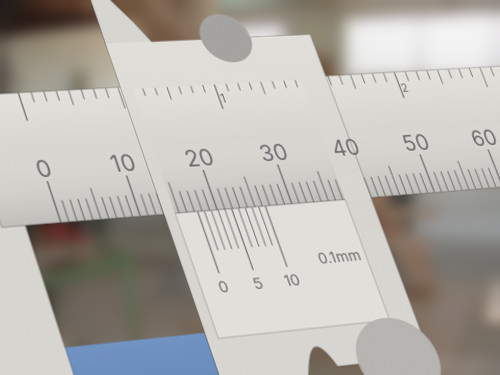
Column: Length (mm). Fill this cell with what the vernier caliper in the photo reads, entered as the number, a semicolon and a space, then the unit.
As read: 17.4; mm
